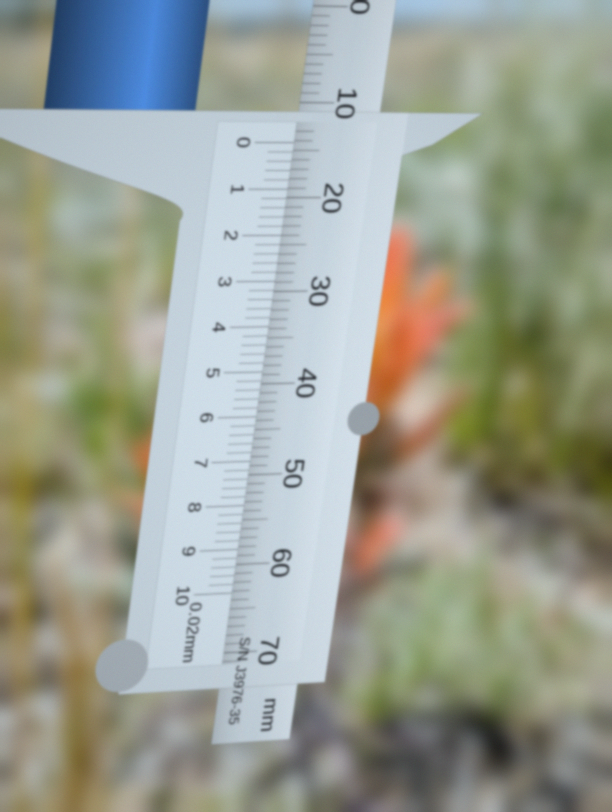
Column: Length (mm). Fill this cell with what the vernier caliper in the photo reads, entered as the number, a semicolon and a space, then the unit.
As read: 14.2; mm
